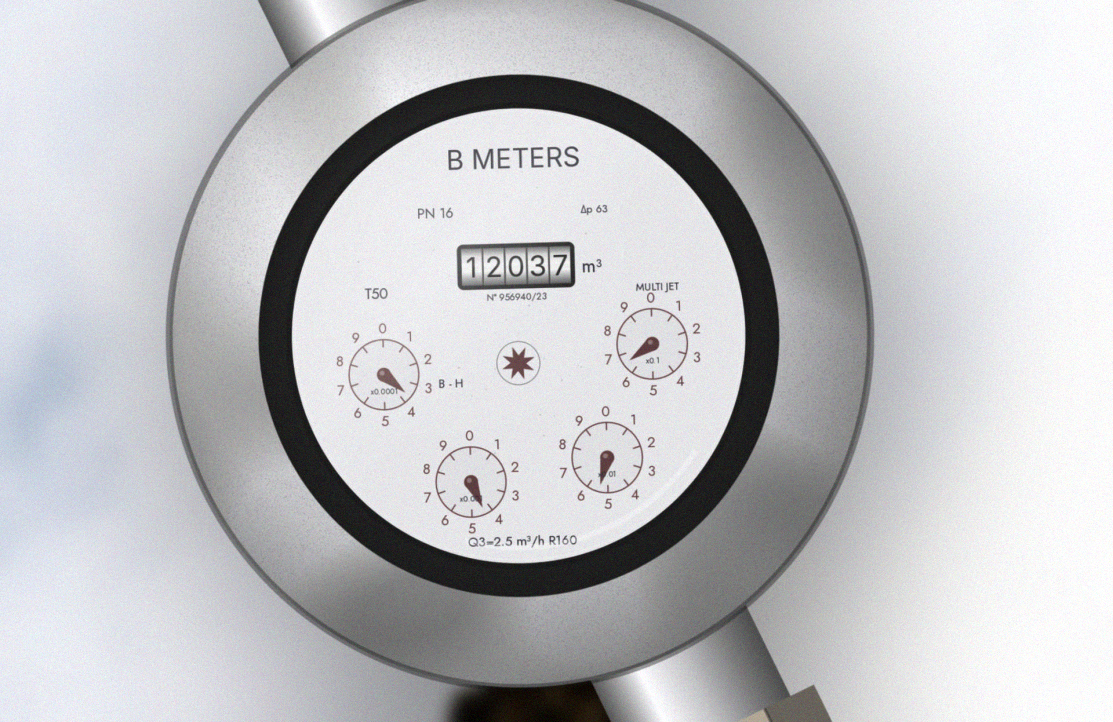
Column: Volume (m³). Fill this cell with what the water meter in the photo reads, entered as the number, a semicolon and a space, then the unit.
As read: 12037.6543; m³
